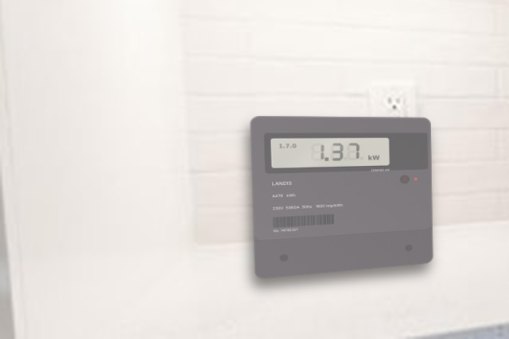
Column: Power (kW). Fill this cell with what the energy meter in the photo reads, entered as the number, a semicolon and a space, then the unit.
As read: 1.37; kW
